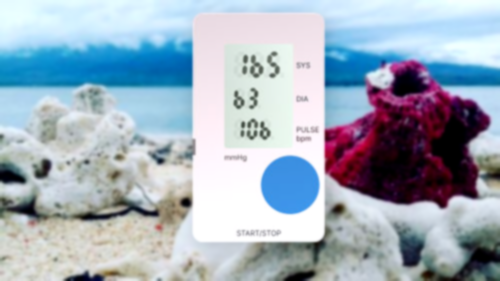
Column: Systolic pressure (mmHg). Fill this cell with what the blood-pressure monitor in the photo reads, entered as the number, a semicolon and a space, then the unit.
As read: 165; mmHg
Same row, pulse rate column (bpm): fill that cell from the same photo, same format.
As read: 106; bpm
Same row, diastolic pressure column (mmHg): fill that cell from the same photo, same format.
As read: 63; mmHg
